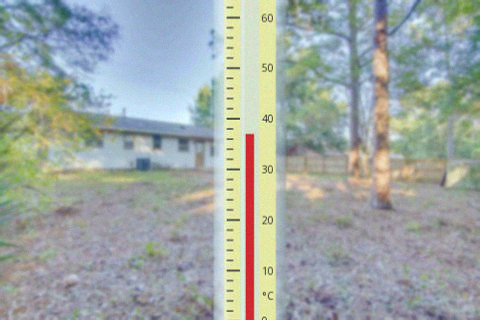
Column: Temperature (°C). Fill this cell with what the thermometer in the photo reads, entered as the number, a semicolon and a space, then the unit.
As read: 37; °C
